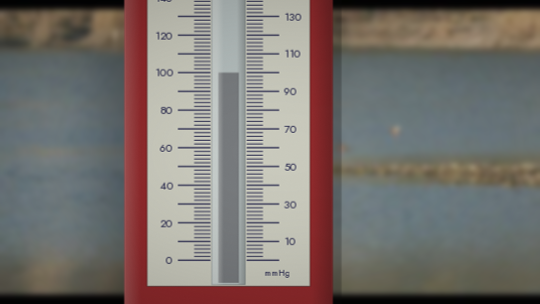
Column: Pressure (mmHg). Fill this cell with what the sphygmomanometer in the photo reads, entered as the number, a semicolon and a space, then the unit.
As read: 100; mmHg
